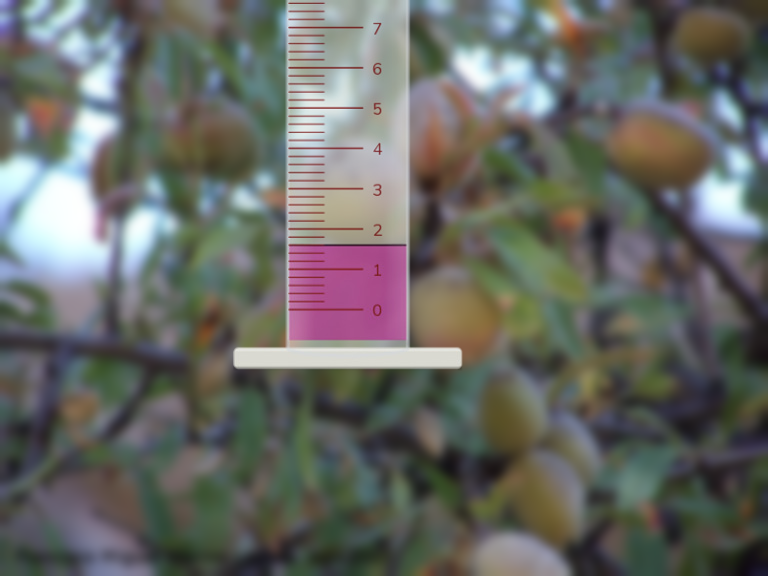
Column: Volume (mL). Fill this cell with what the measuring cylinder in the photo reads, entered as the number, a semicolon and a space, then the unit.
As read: 1.6; mL
